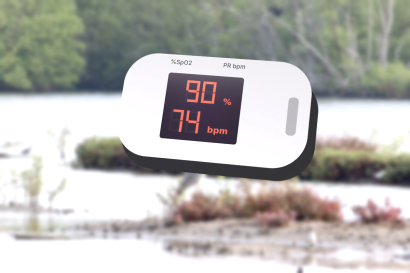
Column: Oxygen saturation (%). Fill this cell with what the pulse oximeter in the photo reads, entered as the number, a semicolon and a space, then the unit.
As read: 90; %
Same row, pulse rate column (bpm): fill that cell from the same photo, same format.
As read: 74; bpm
